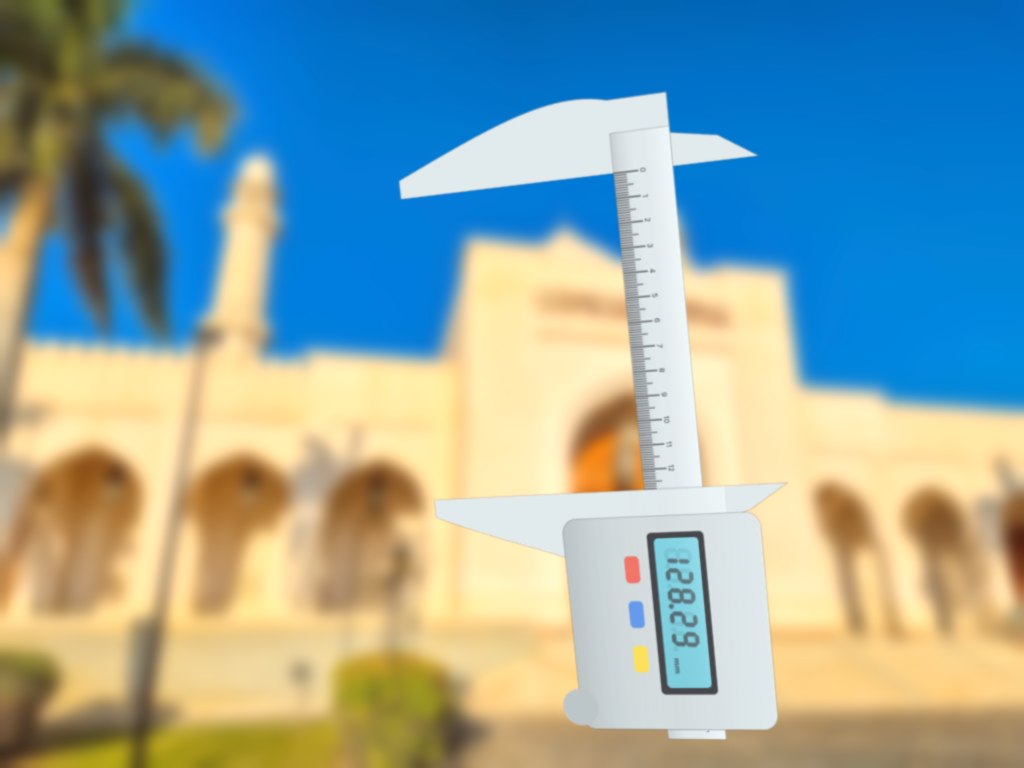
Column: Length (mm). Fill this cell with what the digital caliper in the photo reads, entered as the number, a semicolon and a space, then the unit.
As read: 128.29; mm
